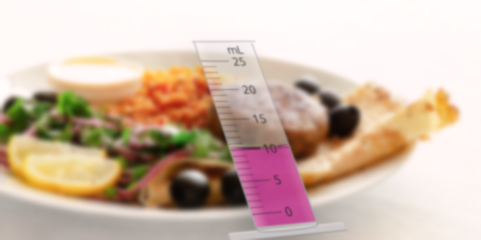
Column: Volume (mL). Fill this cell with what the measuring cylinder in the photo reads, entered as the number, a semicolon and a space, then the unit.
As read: 10; mL
